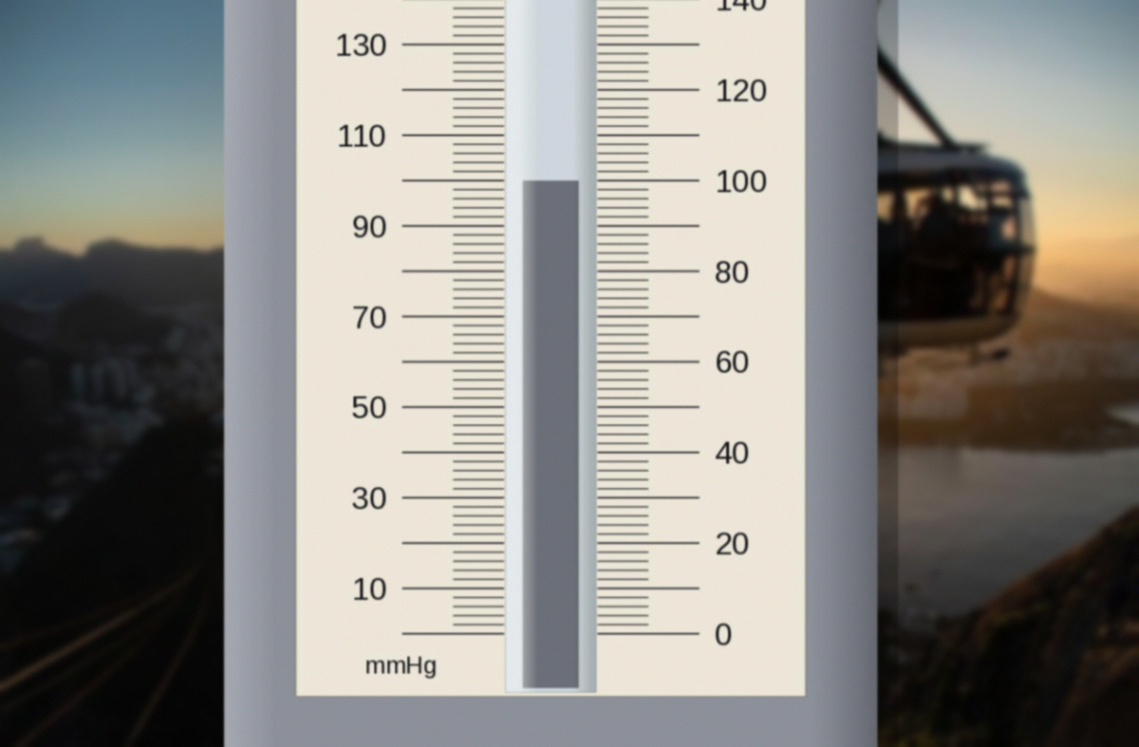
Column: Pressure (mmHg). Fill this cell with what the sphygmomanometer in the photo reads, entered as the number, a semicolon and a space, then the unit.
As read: 100; mmHg
